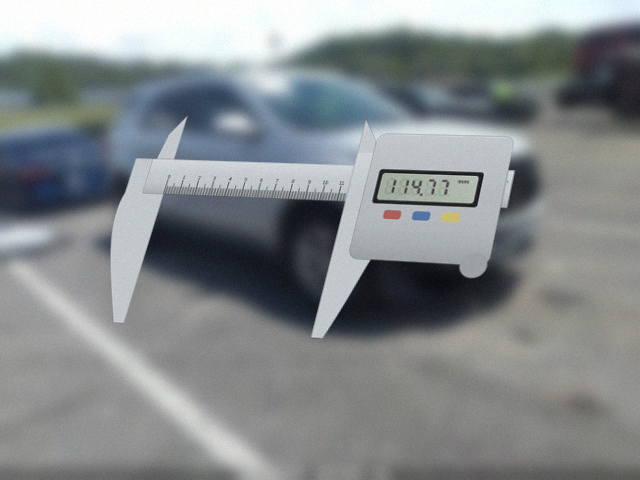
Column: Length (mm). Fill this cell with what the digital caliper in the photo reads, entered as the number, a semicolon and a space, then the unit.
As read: 114.77; mm
